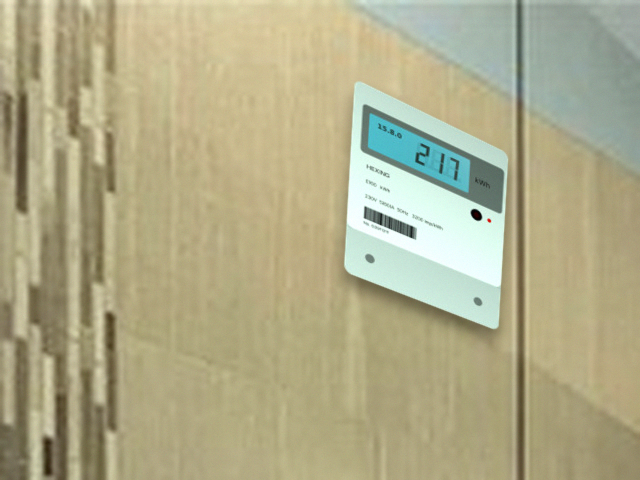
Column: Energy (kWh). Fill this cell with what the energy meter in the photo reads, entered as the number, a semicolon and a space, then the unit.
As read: 217; kWh
